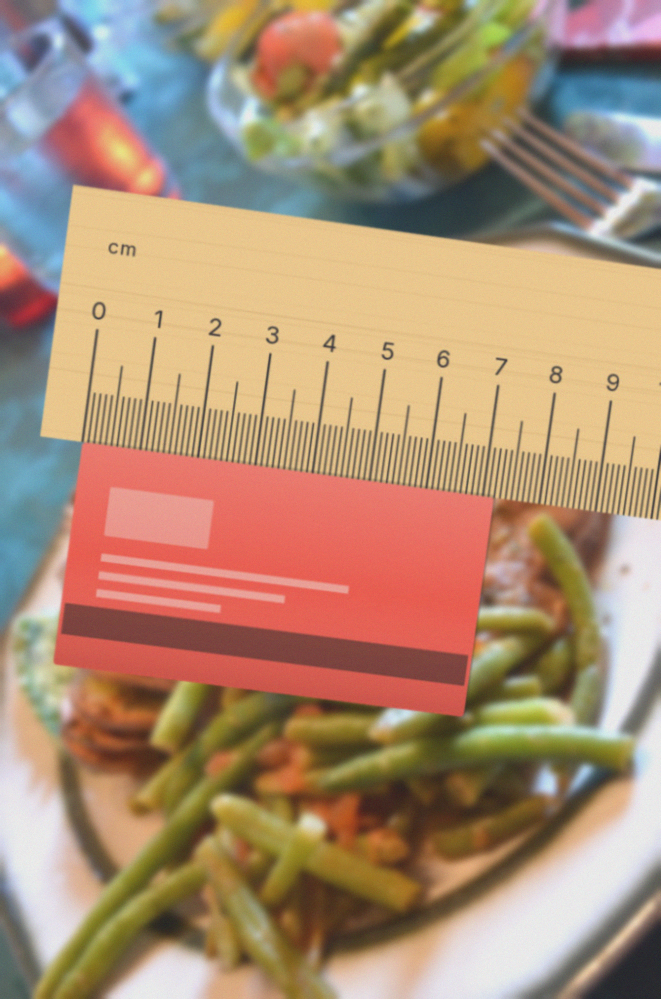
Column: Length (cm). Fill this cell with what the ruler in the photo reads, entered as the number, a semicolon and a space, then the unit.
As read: 7.2; cm
